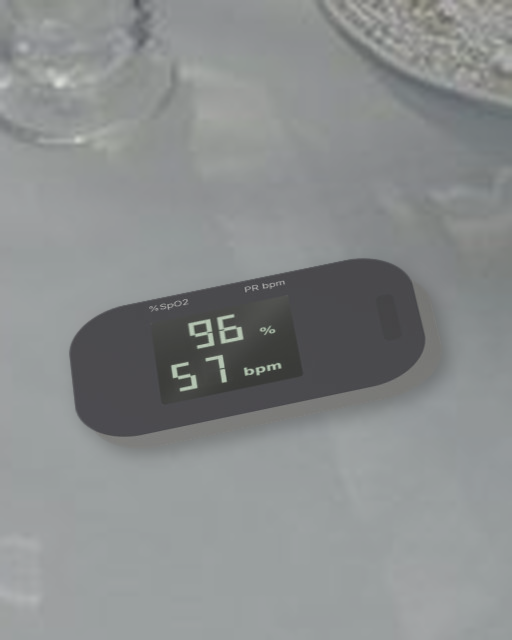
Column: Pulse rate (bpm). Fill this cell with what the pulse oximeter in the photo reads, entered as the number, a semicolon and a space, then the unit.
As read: 57; bpm
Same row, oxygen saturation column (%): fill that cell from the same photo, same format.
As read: 96; %
